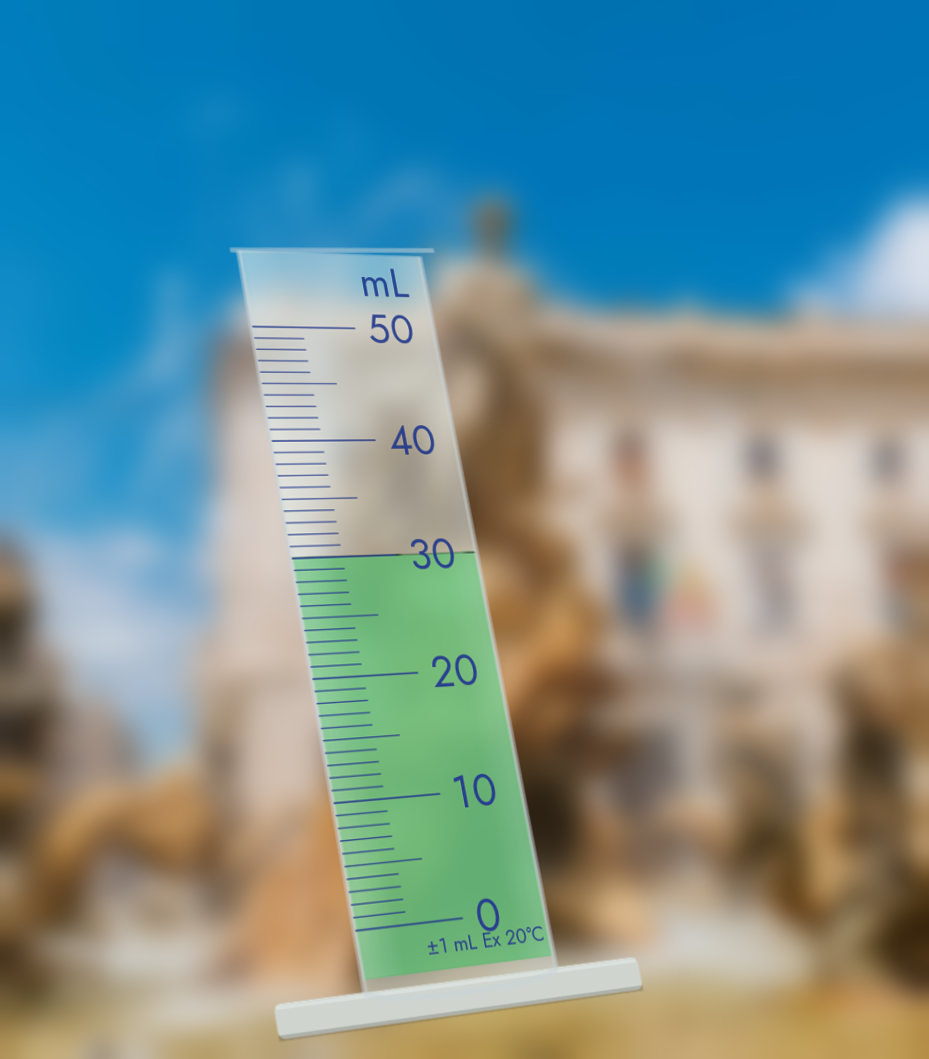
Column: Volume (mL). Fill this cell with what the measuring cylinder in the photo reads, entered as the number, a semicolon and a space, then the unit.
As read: 30; mL
